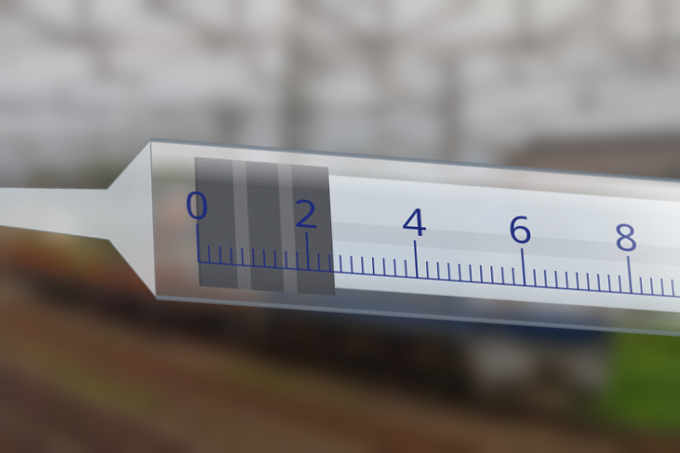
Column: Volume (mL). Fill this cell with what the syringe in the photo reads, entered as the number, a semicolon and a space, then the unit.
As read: 0; mL
